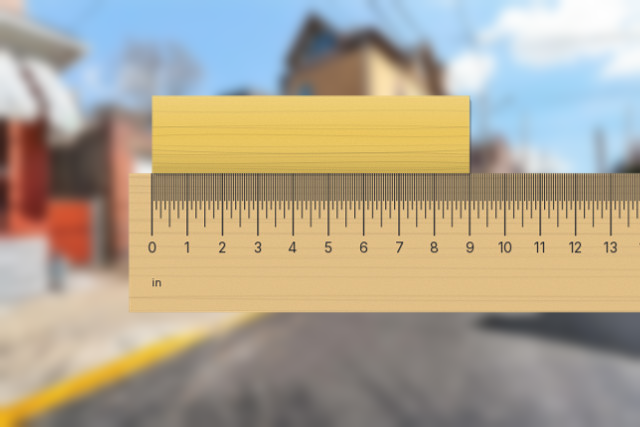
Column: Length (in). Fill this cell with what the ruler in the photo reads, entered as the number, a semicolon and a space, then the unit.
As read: 9; in
